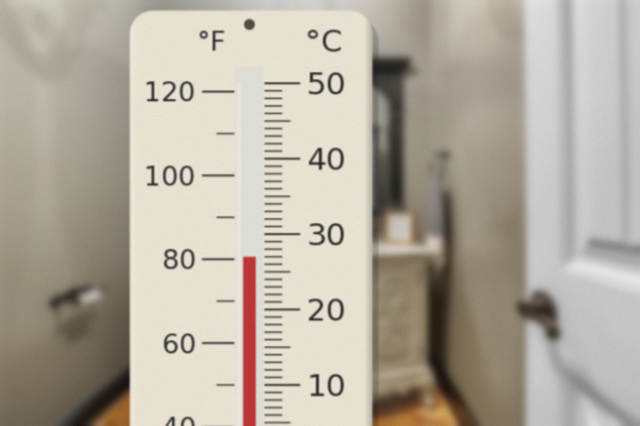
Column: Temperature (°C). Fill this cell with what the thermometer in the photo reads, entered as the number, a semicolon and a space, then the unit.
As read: 27; °C
